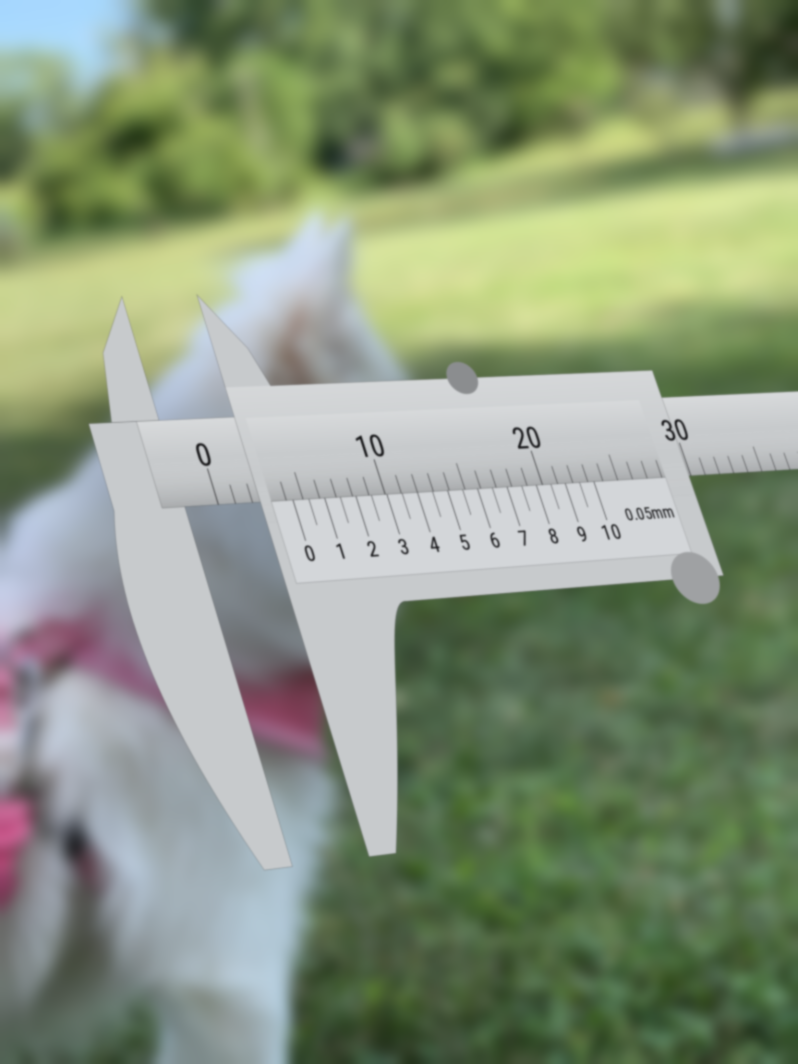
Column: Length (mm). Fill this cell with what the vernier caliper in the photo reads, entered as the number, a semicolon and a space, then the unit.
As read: 4.4; mm
